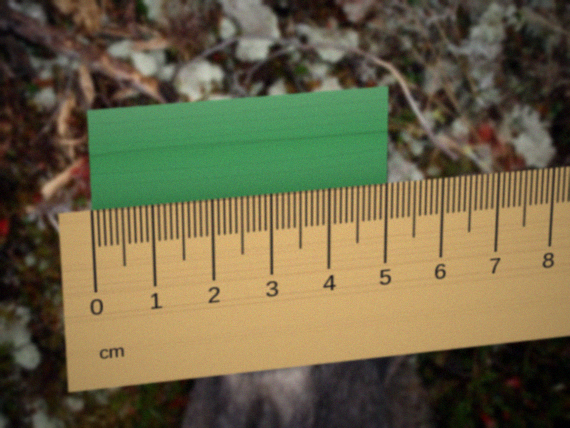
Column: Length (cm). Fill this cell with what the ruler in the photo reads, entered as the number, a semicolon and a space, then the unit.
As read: 5; cm
